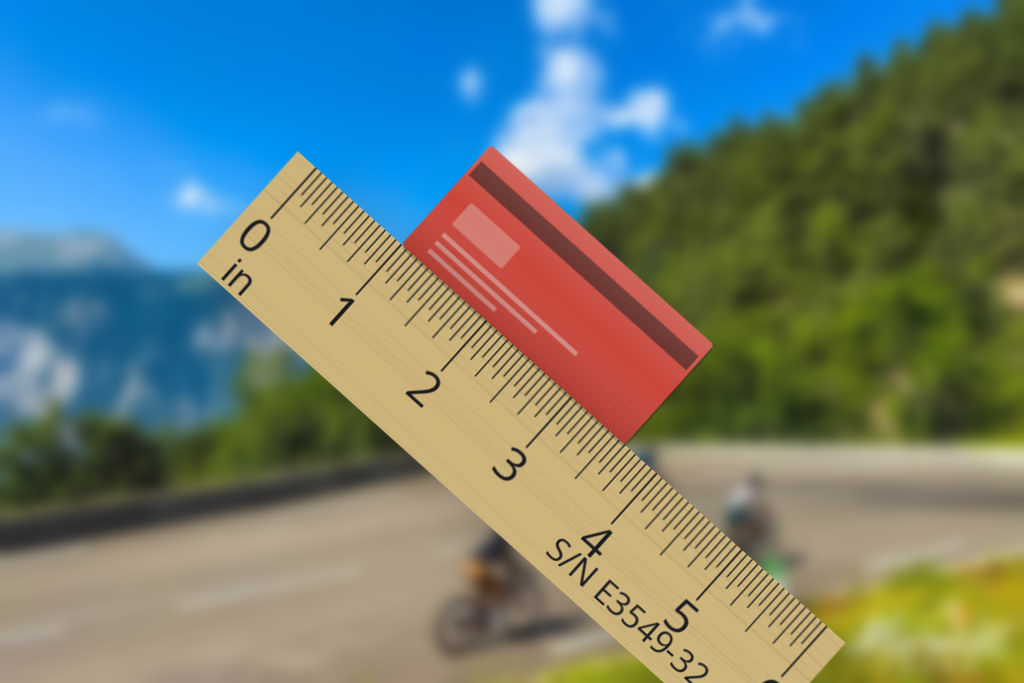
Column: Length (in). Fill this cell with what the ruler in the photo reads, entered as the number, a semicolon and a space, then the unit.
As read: 2.625; in
